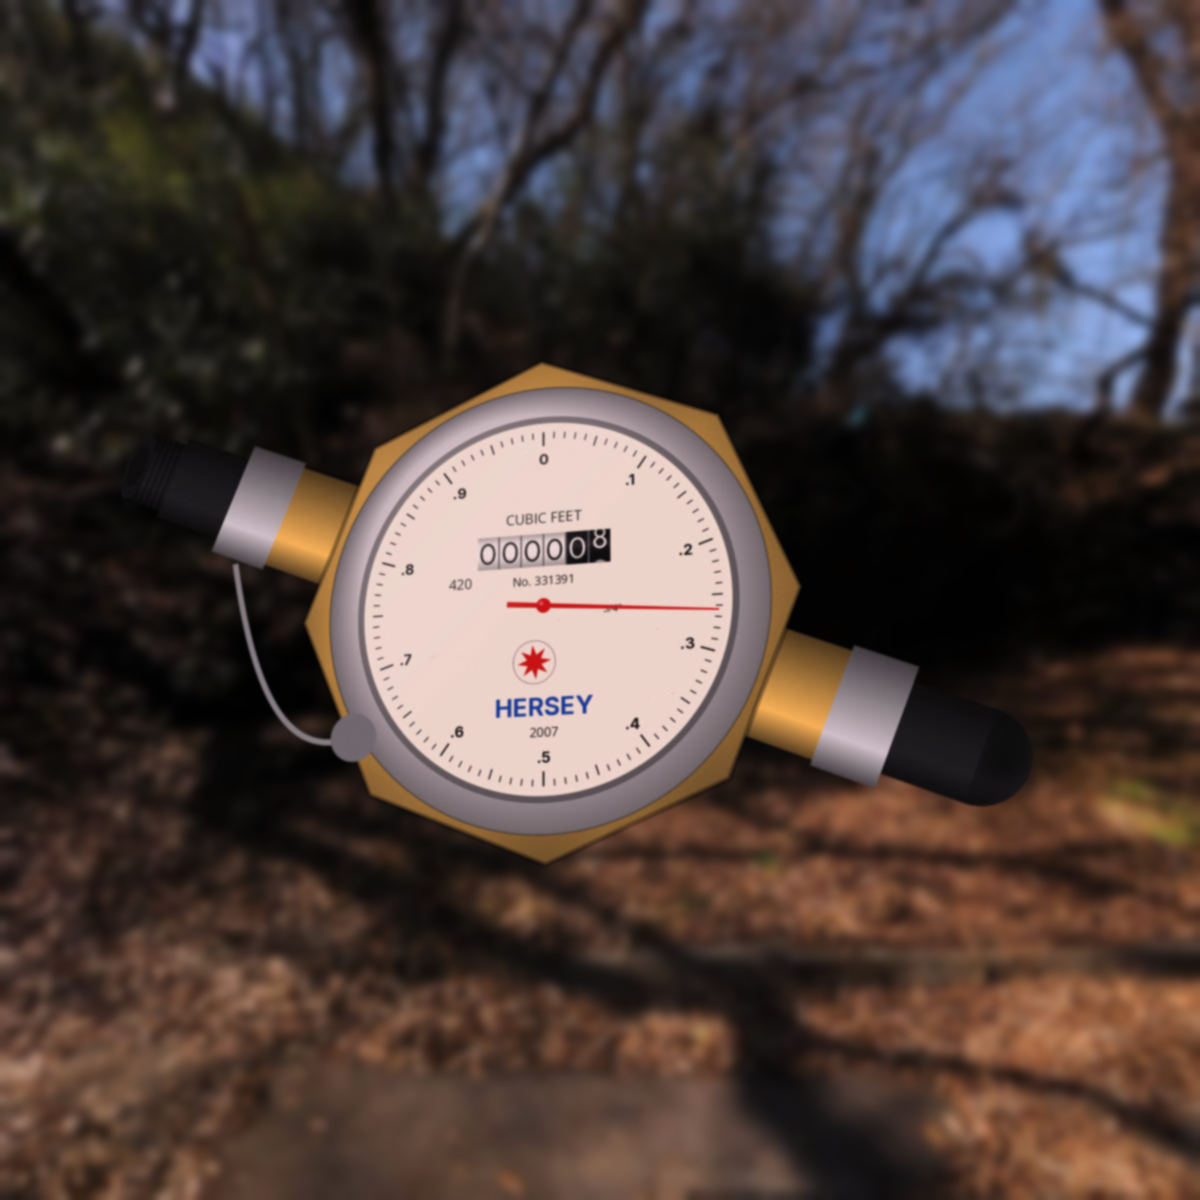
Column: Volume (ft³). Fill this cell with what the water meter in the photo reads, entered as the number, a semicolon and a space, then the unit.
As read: 8.26; ft³
